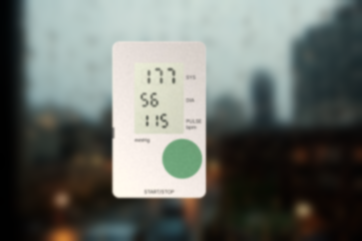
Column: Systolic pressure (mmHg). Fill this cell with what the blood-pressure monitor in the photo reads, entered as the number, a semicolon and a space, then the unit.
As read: 177; mmHg
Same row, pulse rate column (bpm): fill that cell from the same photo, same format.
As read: 115; bpm
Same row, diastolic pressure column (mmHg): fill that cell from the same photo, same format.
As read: 56; mmHg
